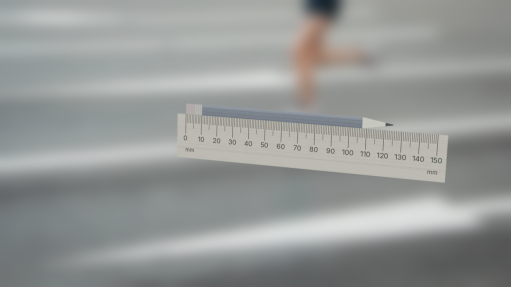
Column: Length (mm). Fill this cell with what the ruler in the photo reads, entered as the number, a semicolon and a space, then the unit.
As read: 125; mm
